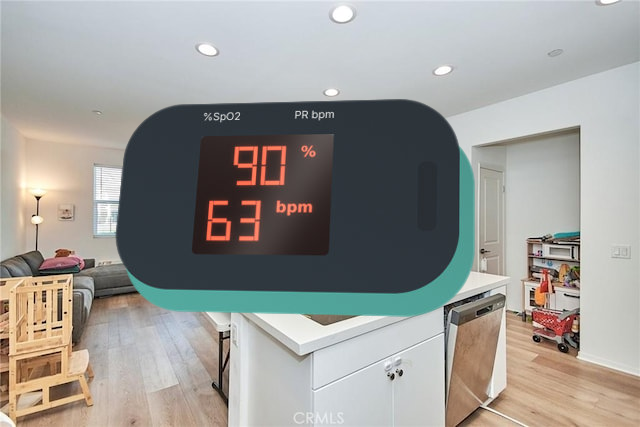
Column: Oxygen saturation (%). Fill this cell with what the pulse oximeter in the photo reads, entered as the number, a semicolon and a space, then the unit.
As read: 90; %
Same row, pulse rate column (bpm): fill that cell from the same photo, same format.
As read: 63; bpm
